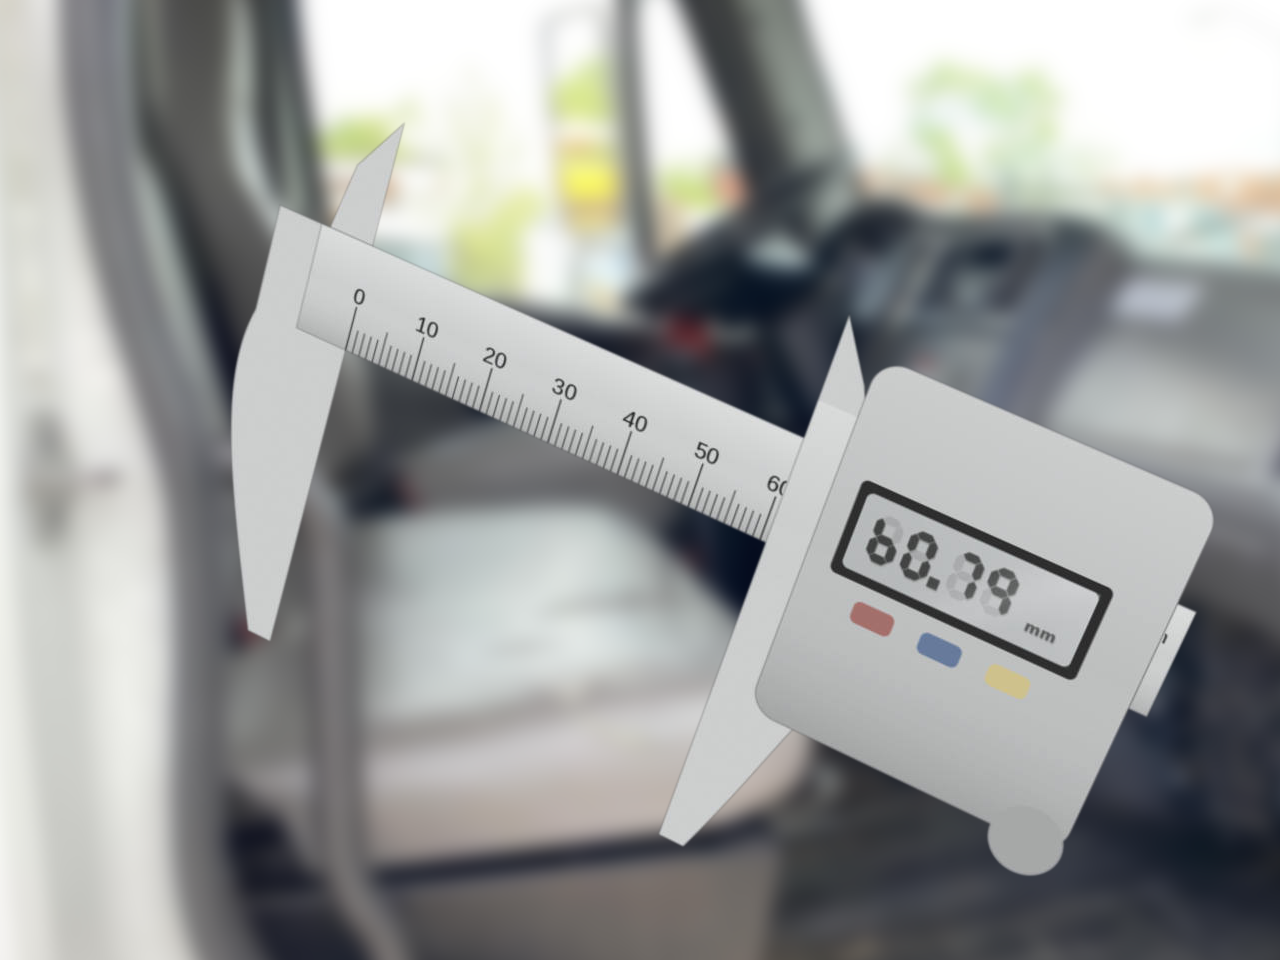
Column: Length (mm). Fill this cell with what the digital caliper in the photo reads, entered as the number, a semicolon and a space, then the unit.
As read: 60.79; mm
